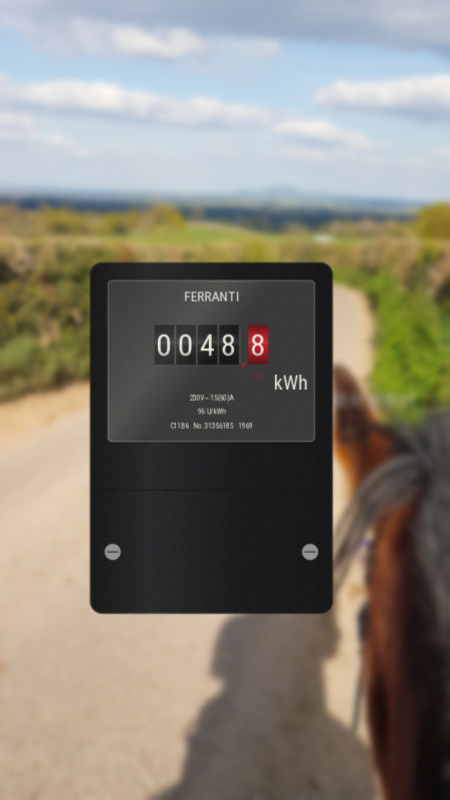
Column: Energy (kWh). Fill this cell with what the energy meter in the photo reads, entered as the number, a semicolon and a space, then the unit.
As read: 48.8; kWh
